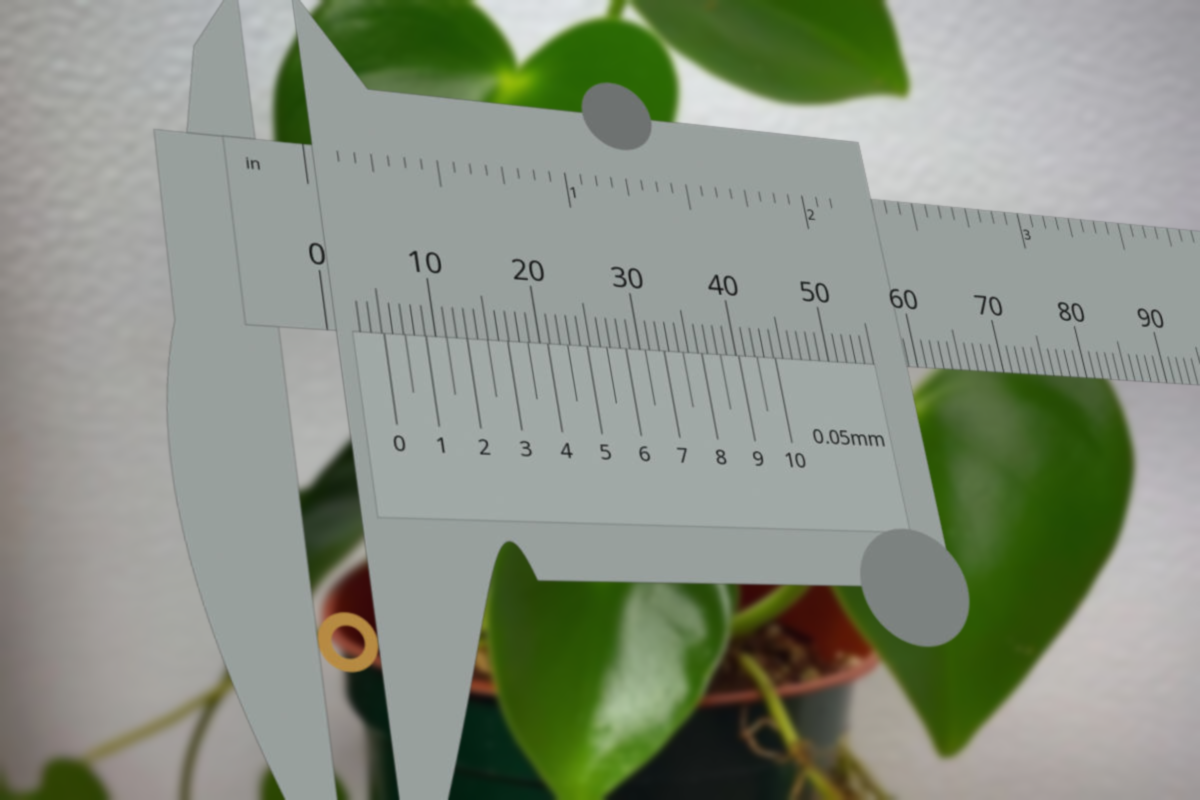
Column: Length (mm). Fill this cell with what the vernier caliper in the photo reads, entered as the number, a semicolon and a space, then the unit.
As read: 5.2; mm
